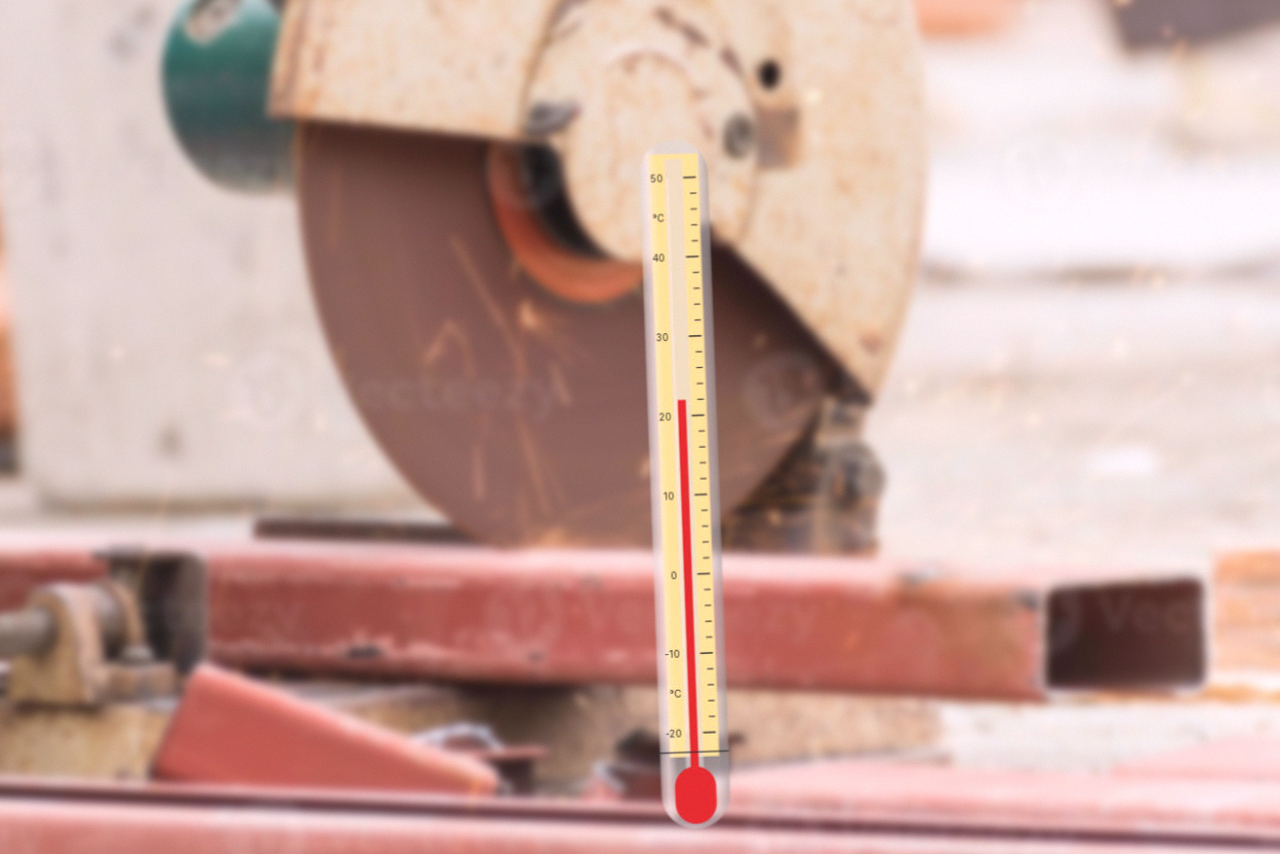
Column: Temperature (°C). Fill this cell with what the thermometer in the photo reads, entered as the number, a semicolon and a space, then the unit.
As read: 22; °C
